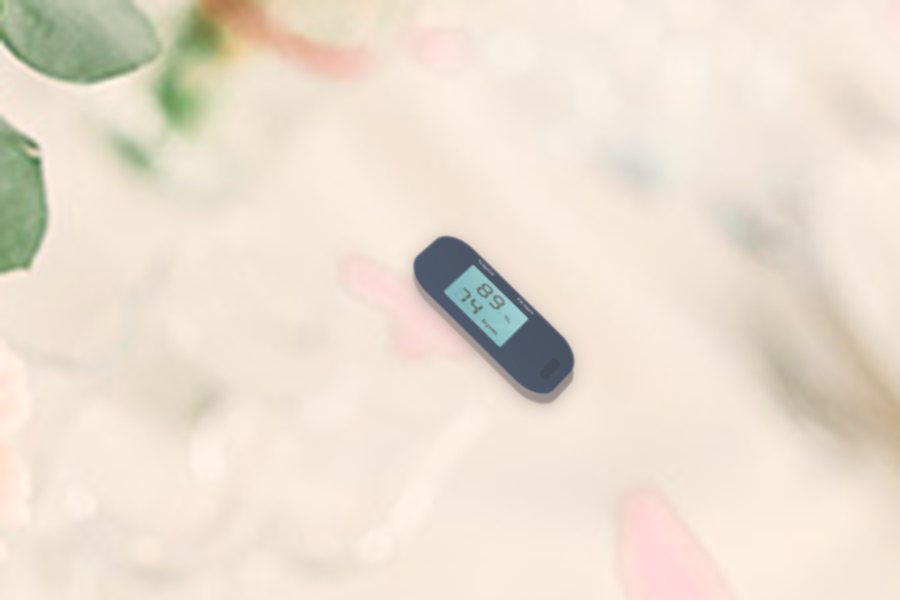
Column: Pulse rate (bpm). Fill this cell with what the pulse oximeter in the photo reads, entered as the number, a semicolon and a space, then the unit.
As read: 74; bpm
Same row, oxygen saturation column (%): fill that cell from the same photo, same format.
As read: 89; %
